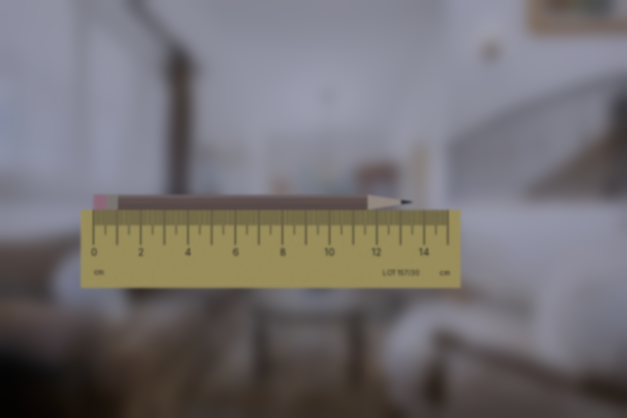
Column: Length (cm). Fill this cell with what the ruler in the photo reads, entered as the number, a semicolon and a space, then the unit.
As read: 13.5; cm
